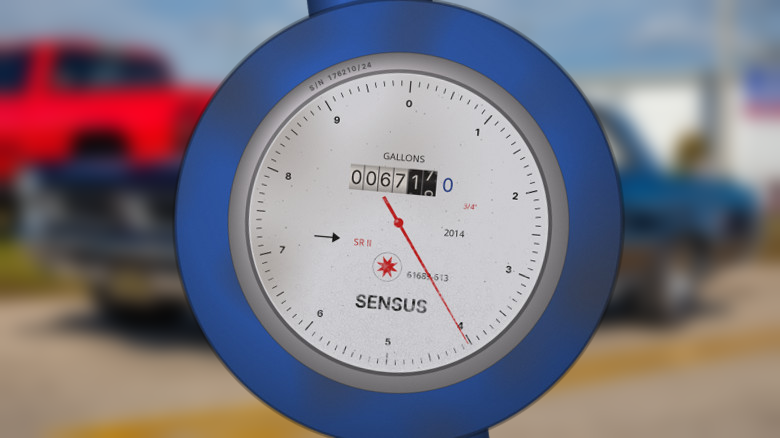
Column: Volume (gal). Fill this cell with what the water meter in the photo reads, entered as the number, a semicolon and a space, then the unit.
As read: 67174.0; gal
